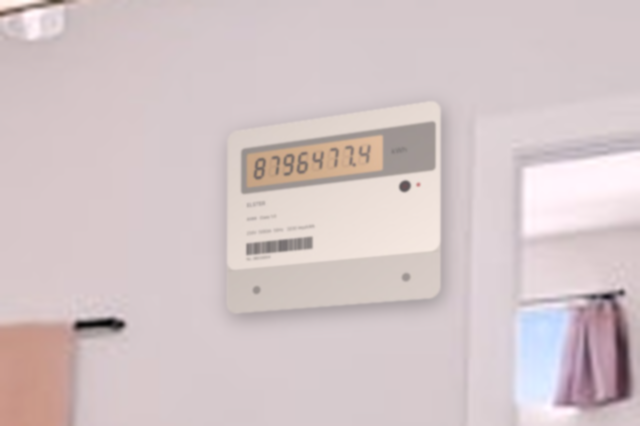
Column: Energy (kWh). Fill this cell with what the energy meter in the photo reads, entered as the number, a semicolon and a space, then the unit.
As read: 8796477.4; kWh
